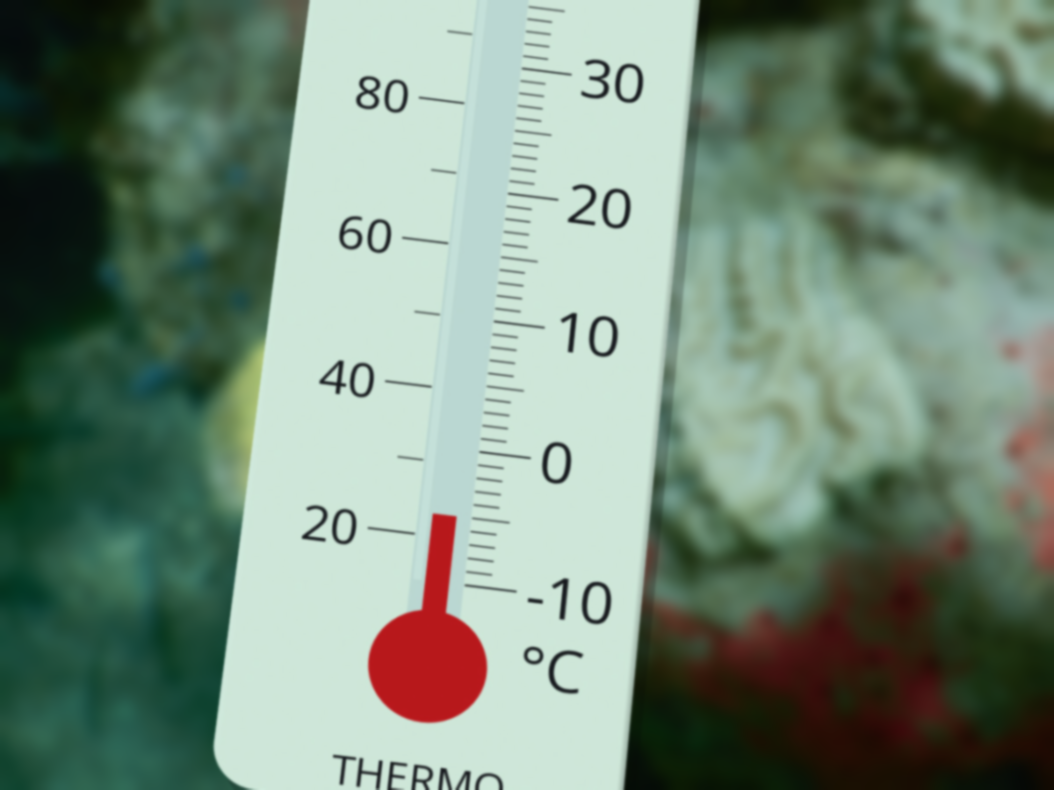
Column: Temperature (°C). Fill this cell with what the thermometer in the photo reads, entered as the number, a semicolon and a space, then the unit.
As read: -5; °C
